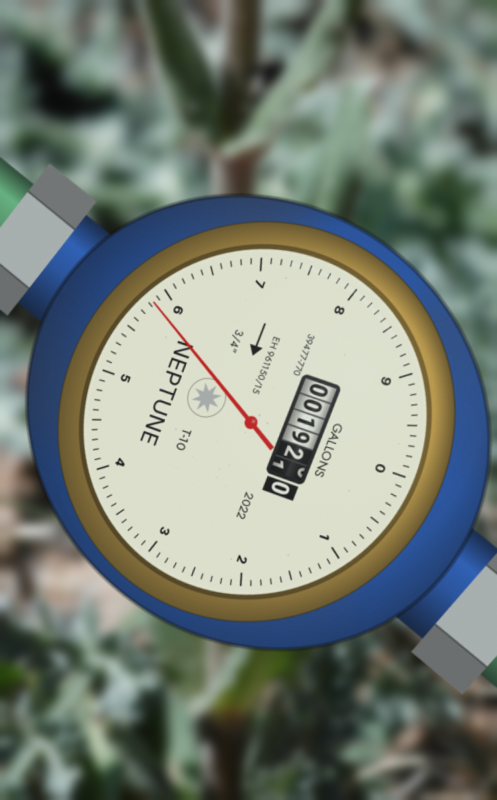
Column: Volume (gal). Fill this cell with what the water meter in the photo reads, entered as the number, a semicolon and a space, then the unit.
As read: 19205.8; gal
